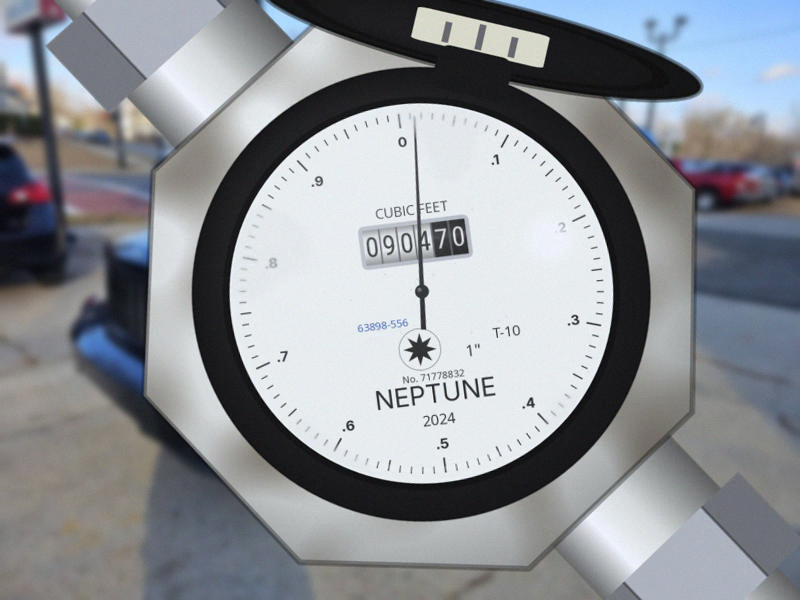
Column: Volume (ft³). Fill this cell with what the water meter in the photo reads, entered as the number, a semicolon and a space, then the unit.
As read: 90470.01; ft³
